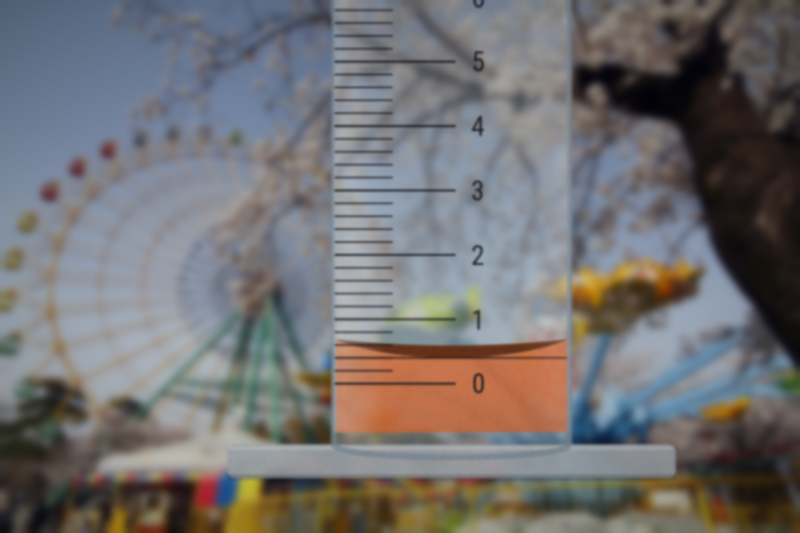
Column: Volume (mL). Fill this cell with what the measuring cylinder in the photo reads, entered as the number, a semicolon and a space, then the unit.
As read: 0.4; mL
